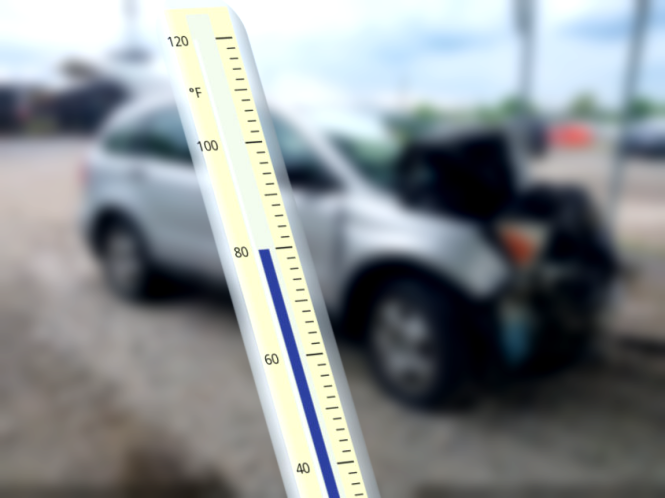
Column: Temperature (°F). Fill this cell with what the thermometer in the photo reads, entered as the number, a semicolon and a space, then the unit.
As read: 80; °F
